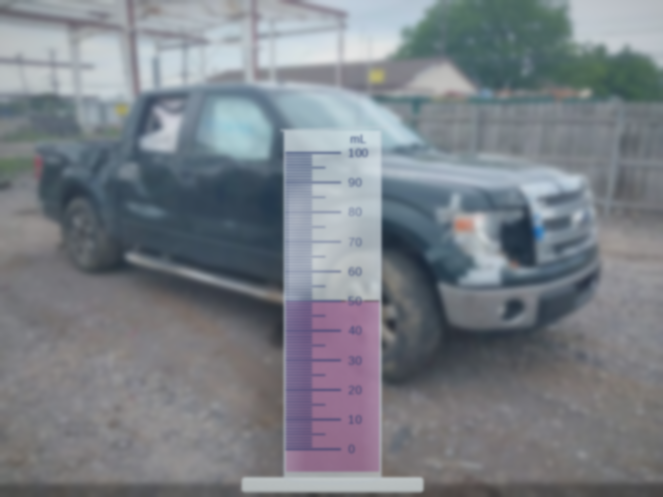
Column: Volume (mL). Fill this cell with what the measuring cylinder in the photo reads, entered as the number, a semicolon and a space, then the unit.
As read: 50; mL
